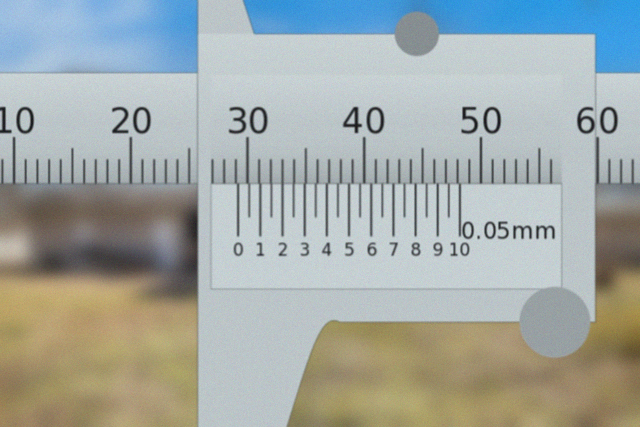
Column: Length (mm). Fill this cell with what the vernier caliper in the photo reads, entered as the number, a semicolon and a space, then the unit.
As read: 29.2; mm
